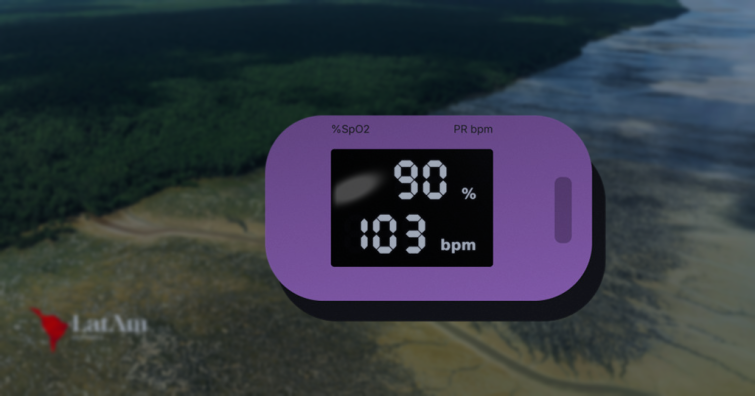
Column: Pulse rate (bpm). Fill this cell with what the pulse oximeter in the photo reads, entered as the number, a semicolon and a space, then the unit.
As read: 103; bpm
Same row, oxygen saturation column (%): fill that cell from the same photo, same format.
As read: 90; %
